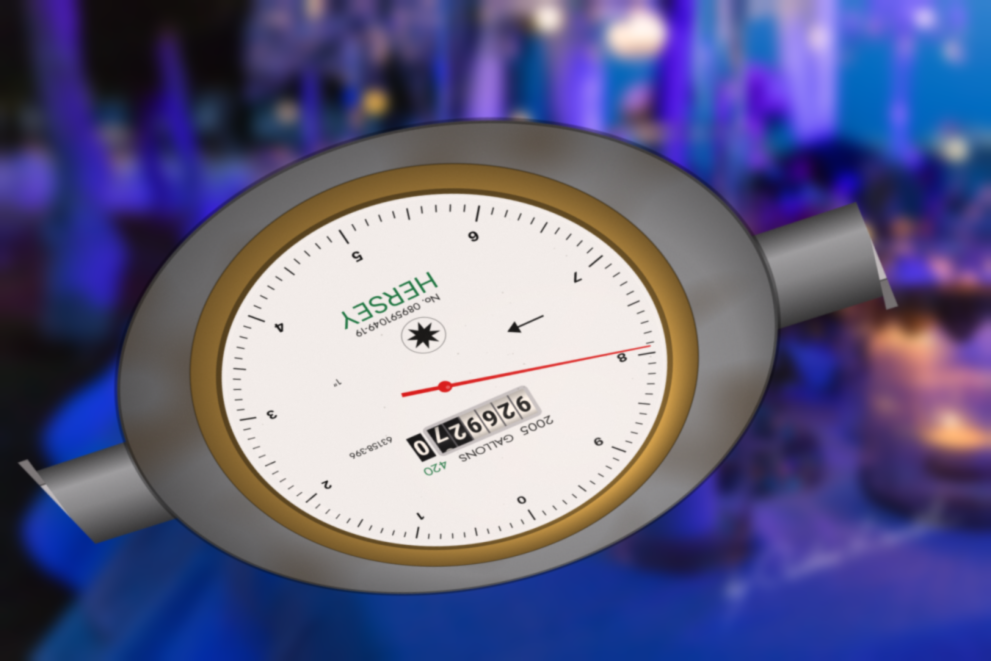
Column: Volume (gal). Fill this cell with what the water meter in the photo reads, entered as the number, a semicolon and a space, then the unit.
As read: 9269267.9; gal
